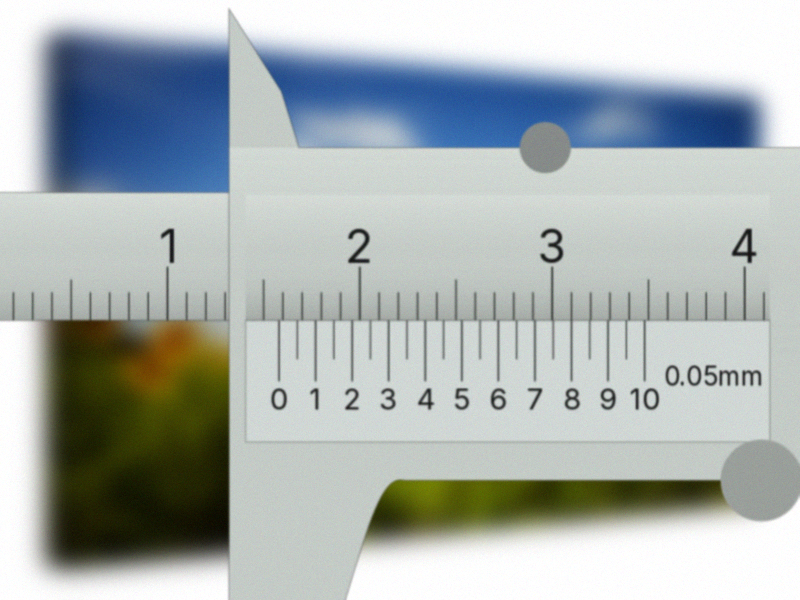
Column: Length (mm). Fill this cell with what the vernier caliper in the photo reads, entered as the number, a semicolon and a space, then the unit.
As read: 15.8; mm
